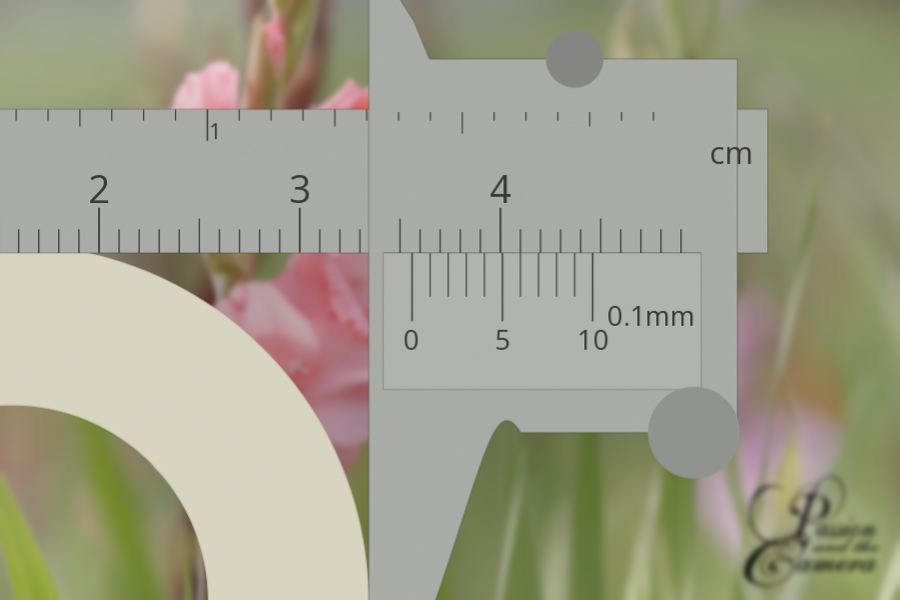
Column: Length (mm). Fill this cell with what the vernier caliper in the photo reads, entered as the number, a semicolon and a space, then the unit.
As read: 35.6; mm
